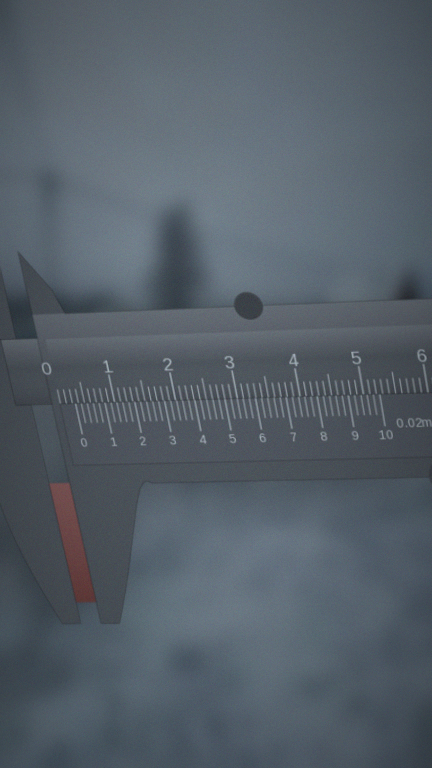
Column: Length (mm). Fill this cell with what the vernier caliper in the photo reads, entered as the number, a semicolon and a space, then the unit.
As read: 3.5; mm
